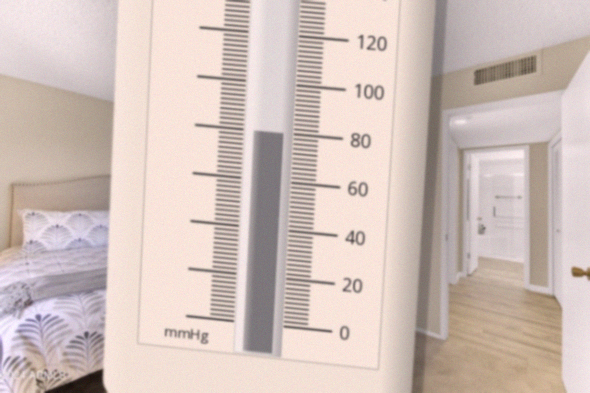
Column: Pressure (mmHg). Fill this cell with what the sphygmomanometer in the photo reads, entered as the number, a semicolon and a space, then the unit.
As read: 80; mmHg
